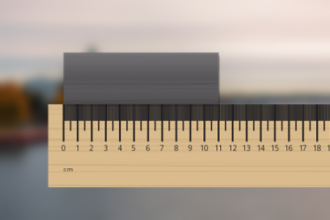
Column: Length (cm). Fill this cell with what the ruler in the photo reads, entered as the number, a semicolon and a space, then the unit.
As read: 11; cm
